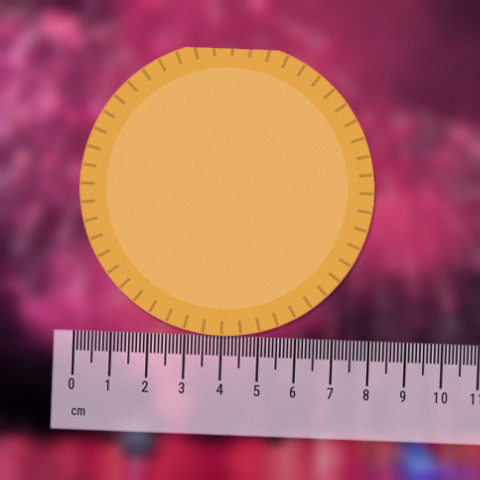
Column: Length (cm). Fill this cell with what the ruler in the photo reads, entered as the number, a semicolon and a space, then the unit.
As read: 8; cm
